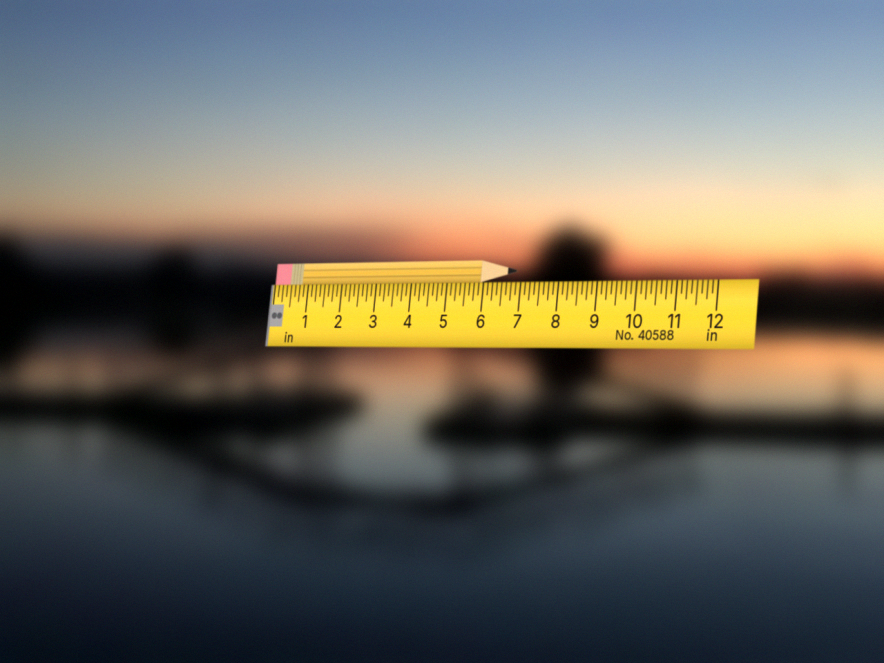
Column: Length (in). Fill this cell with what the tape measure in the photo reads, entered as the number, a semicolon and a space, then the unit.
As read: 6.875; in
